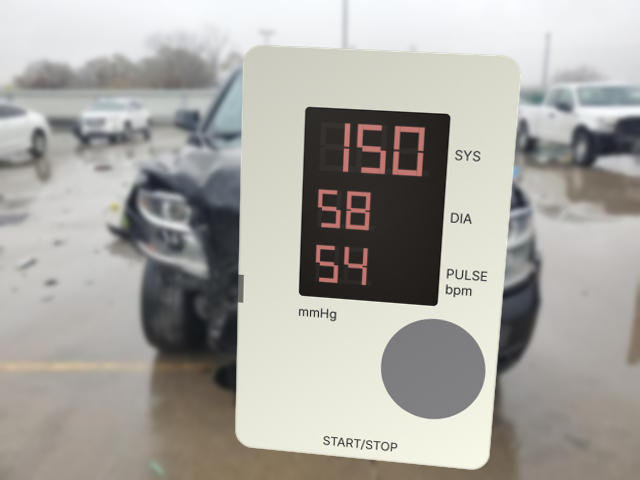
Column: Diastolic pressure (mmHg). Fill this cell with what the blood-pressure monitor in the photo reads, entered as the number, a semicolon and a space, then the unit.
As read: 58; mmHg
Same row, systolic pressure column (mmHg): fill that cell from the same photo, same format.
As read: 150; mmHg
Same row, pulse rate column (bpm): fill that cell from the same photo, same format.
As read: 54; bpm
